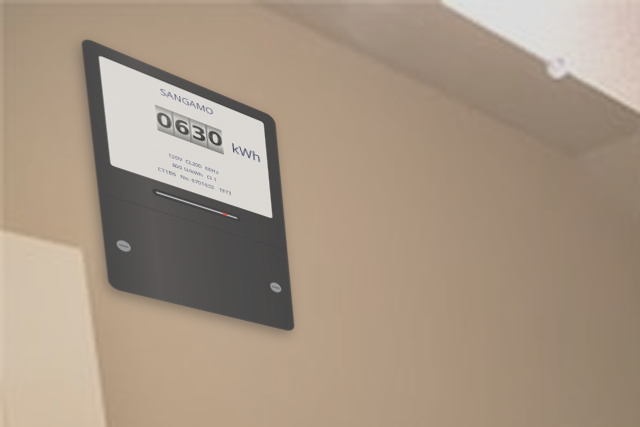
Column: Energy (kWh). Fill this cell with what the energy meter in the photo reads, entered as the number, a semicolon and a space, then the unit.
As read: 630; kWh
